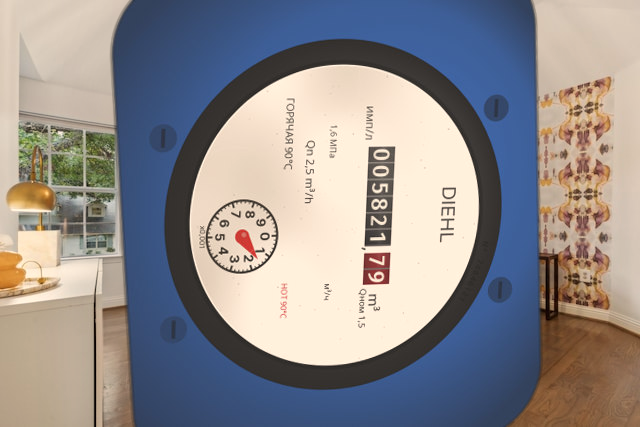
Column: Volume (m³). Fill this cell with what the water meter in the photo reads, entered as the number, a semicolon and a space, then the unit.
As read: 5821.791; m³
